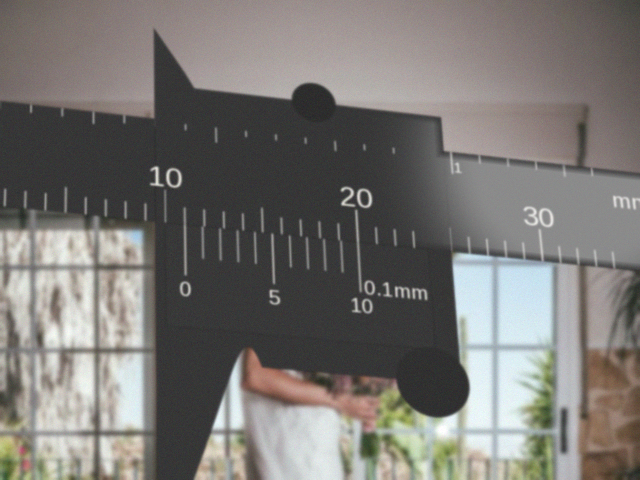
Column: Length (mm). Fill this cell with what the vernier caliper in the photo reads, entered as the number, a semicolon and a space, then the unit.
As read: 11.0; mm
